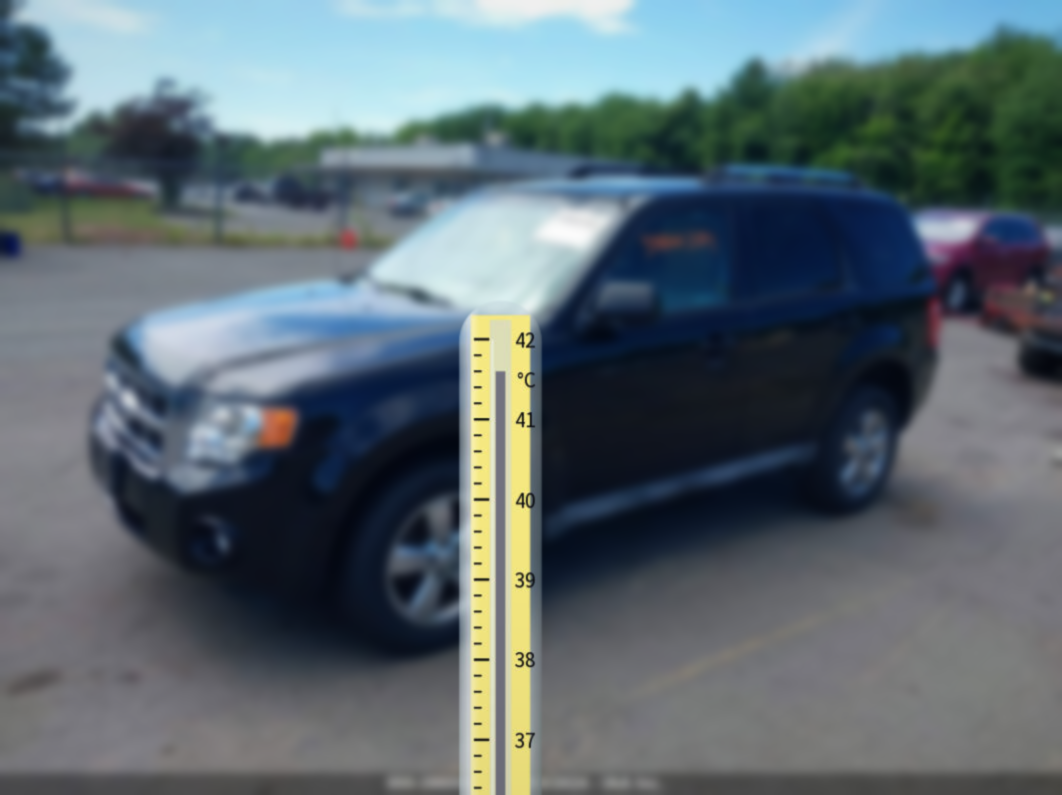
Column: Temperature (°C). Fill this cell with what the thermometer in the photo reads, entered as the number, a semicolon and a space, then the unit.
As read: 41.6; °C
